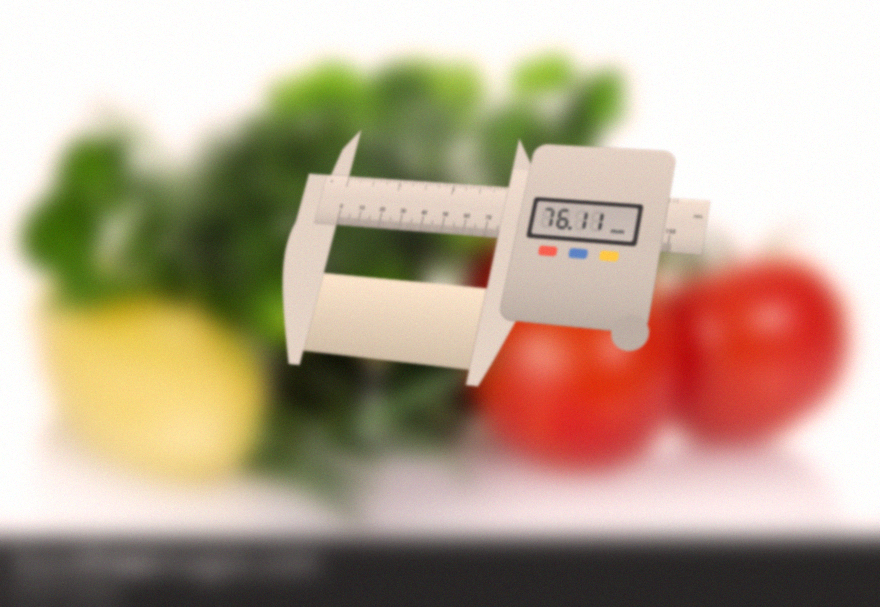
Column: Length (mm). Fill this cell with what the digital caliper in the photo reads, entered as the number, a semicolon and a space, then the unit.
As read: 76.11; mm
